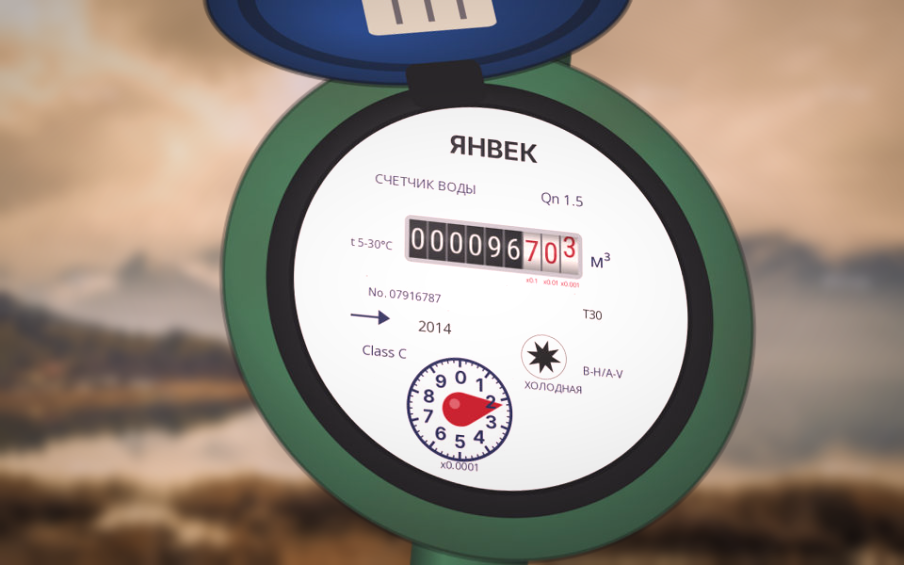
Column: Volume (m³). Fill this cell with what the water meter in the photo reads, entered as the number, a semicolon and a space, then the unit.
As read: 96.7032; m³
